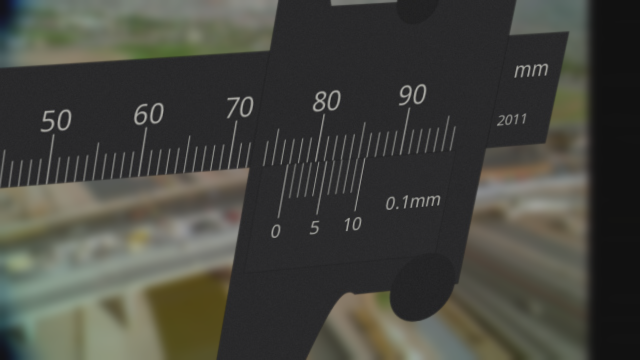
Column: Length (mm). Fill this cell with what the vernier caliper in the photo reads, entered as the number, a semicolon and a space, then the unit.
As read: 76.8; mm
